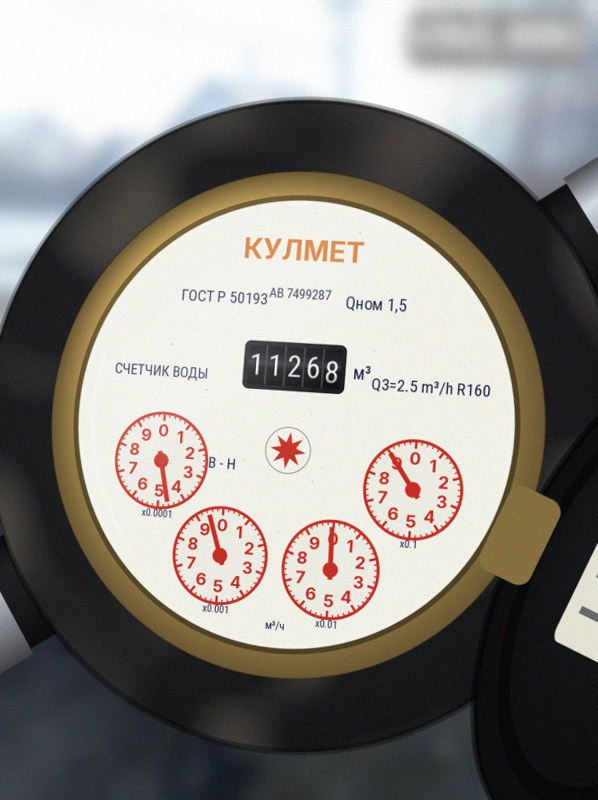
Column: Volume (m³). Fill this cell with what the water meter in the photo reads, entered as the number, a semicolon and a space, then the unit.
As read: 11267.8994; m³
